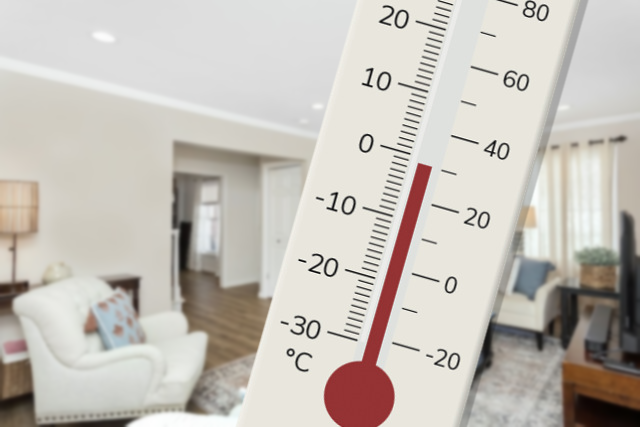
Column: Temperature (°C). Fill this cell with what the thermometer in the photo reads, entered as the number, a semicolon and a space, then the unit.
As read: -1; °C
